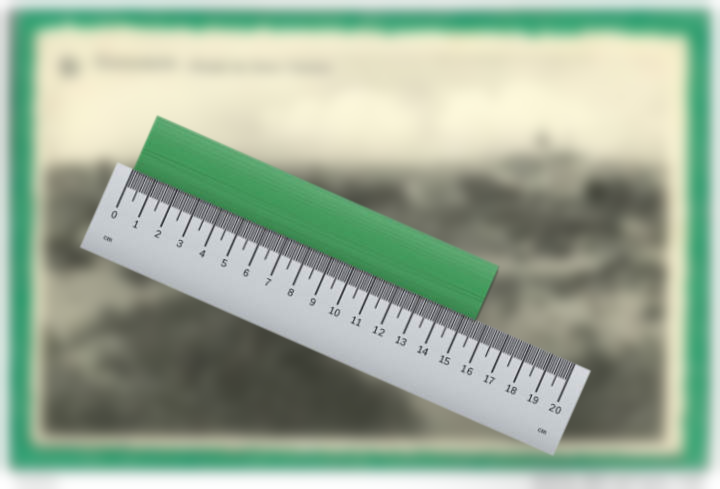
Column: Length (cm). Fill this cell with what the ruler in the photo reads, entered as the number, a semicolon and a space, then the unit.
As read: 15.5; cm
